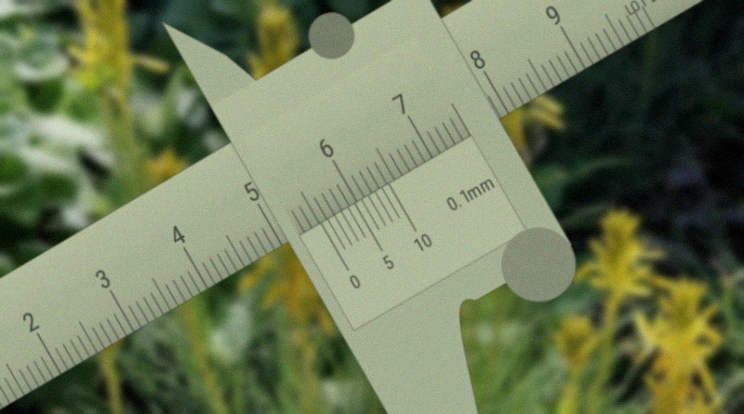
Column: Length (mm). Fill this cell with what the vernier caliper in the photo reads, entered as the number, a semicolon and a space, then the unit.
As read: 55.2; mm
